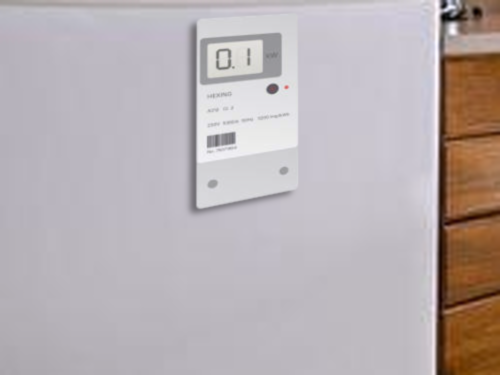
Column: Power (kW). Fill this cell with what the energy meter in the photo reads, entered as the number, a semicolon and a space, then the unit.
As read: 0.1; kW
